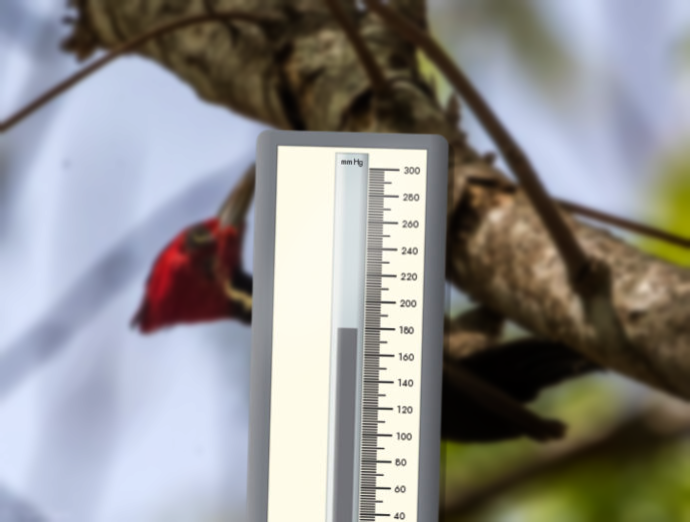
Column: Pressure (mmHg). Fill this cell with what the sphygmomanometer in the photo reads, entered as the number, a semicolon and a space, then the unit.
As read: 180; mmHg
